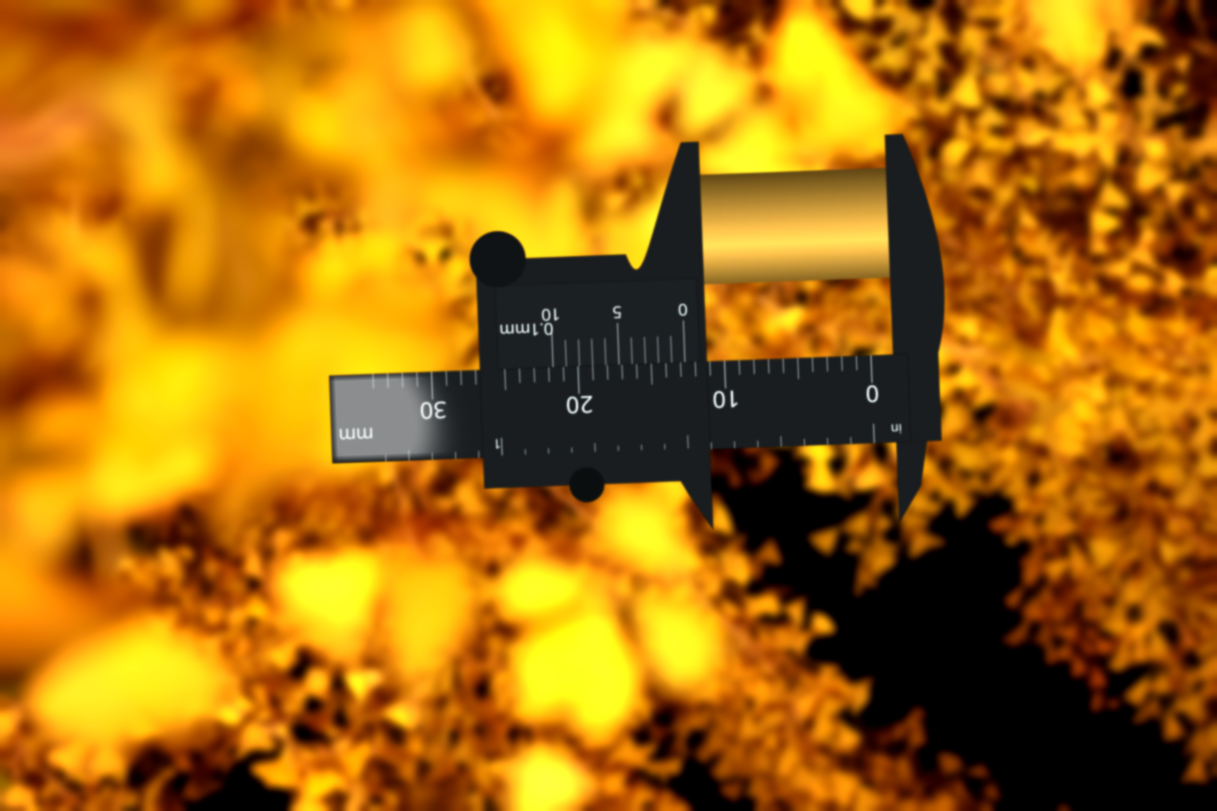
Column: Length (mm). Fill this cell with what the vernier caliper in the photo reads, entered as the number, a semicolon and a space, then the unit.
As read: 12.7; mm
